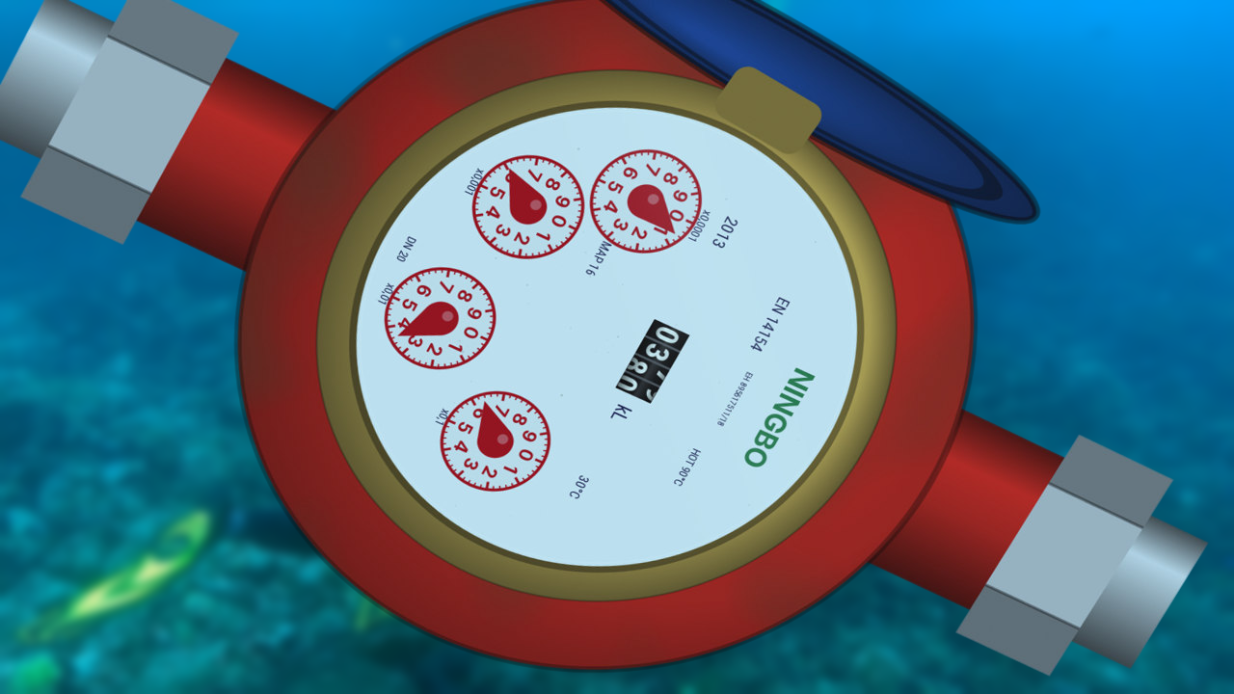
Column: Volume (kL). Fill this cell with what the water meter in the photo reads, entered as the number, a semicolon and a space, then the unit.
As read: 379.6360; kL
